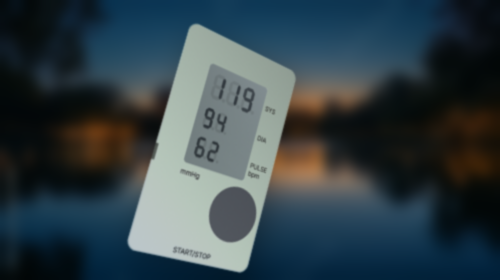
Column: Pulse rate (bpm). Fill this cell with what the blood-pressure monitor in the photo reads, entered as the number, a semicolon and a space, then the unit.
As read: 62; bpm
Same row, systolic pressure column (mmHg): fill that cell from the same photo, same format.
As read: 119; mmHg
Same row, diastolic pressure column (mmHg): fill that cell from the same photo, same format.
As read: 94; mmHg
